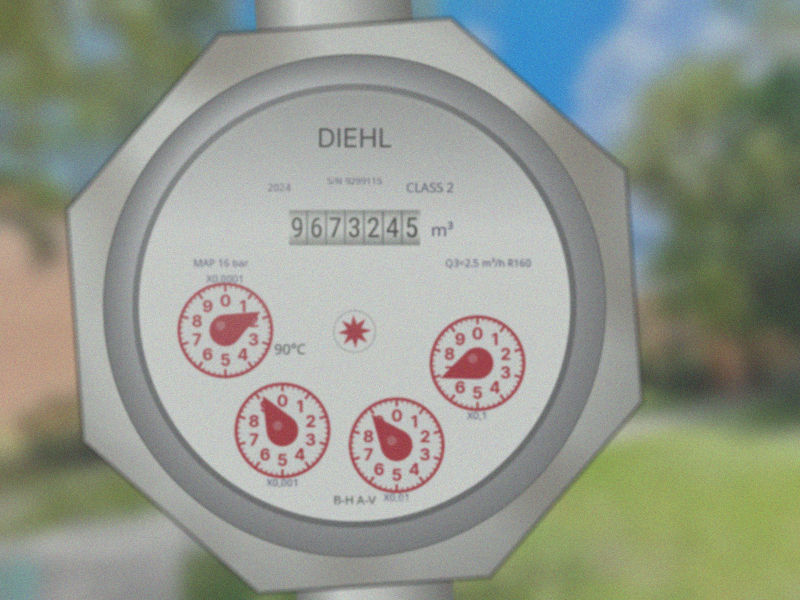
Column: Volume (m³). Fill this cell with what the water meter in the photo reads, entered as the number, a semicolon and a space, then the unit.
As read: 9673245.6891; m³
